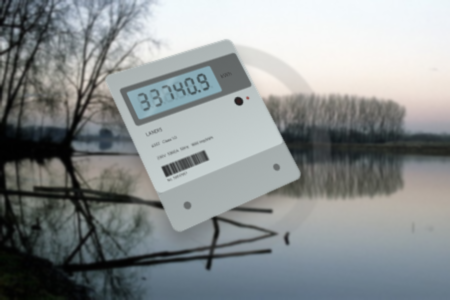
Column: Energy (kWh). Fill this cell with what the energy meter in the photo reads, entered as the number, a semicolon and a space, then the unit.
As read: 33740.9; kWh
